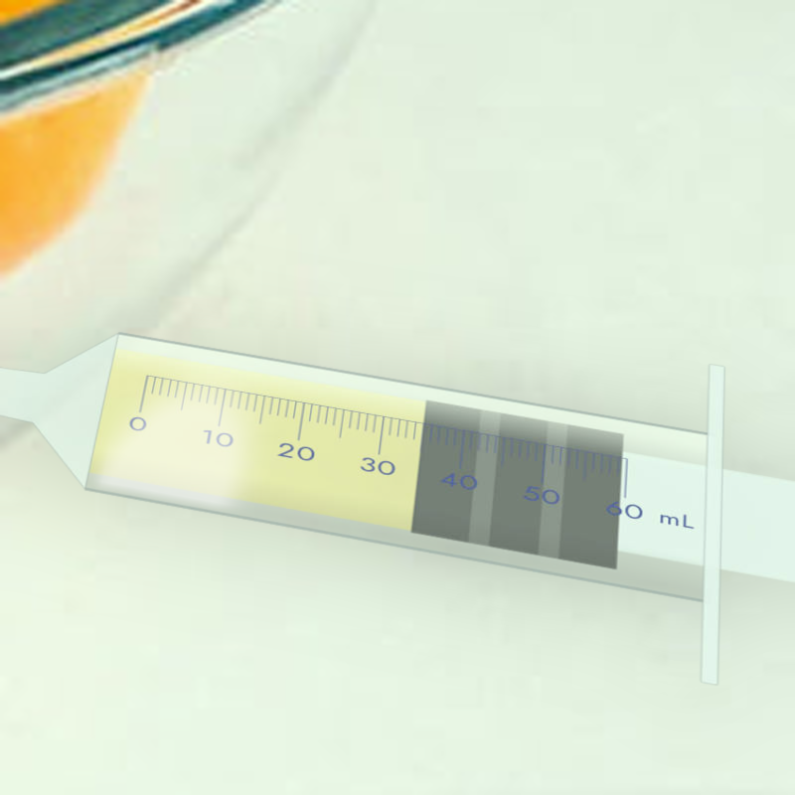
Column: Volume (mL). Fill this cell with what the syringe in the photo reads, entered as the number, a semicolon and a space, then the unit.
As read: 35; mL
